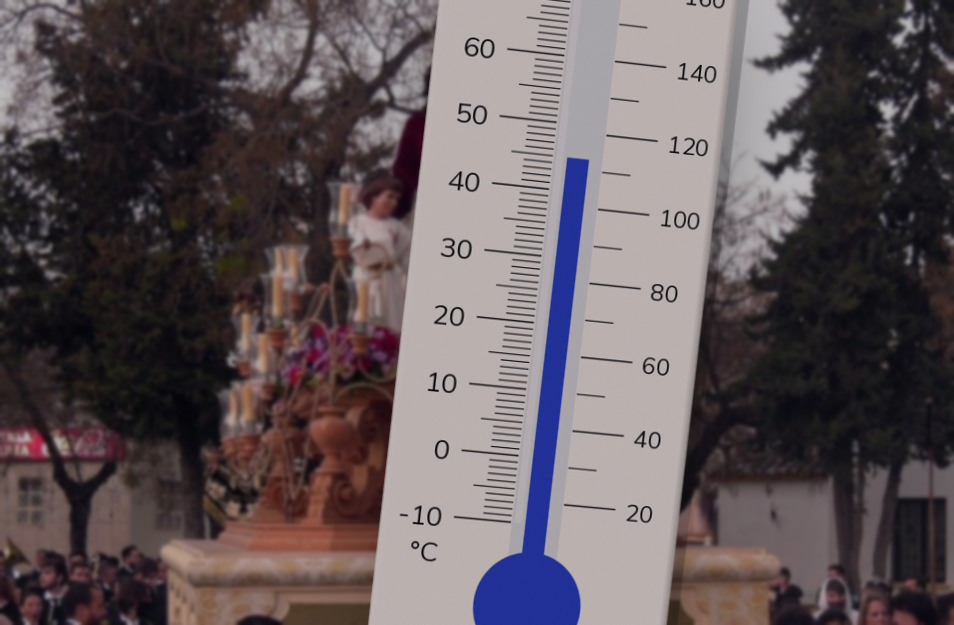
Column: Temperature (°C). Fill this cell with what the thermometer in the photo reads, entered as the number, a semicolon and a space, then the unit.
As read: 45; °C
